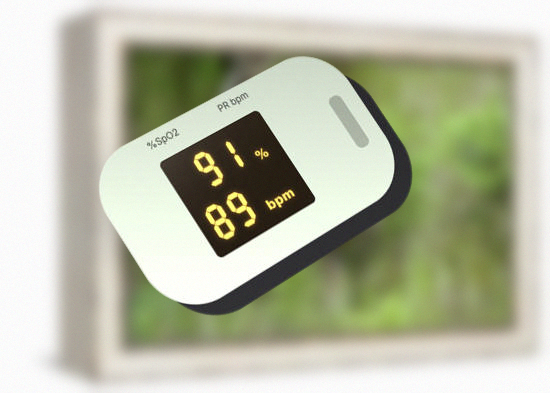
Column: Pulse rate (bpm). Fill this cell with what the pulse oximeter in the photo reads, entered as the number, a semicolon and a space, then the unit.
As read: 89; bpm
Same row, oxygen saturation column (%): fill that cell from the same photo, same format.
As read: 91; %
